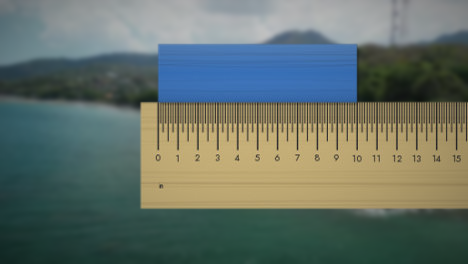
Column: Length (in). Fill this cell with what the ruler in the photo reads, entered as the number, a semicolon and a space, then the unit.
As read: 10; in
